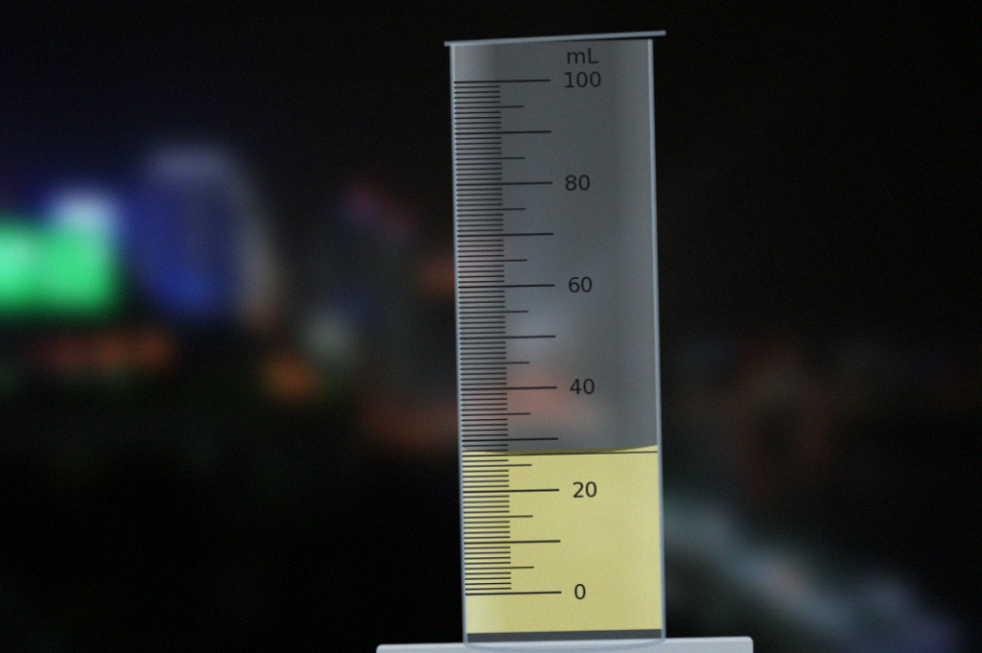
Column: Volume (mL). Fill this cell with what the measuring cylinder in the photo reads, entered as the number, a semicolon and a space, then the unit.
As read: 27; mL
